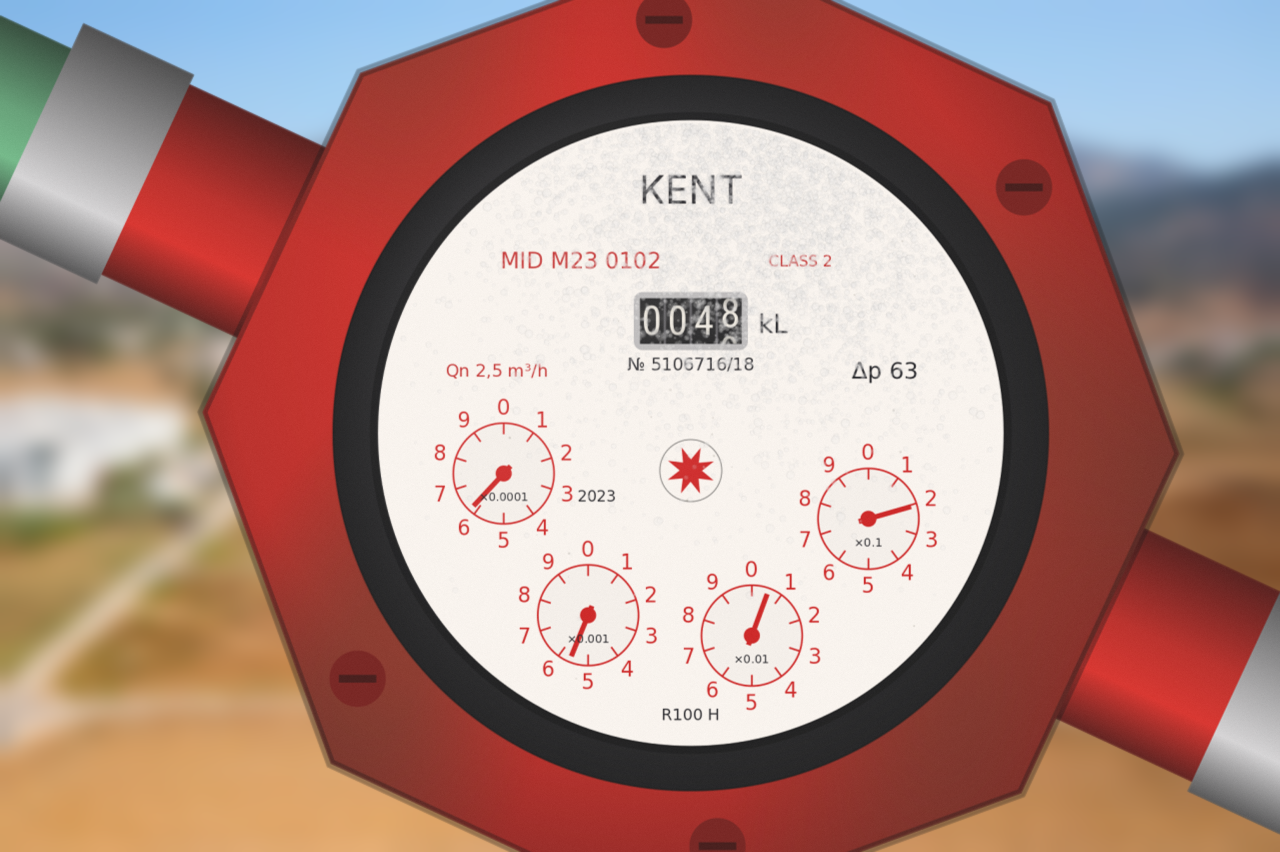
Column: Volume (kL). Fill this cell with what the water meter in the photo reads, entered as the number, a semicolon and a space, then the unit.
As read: 48.2056; kL
